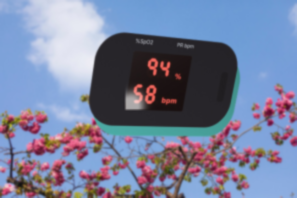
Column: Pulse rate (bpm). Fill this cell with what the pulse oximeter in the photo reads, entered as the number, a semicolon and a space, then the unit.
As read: 58; bpm
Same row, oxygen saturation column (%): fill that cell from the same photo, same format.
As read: 94; %
